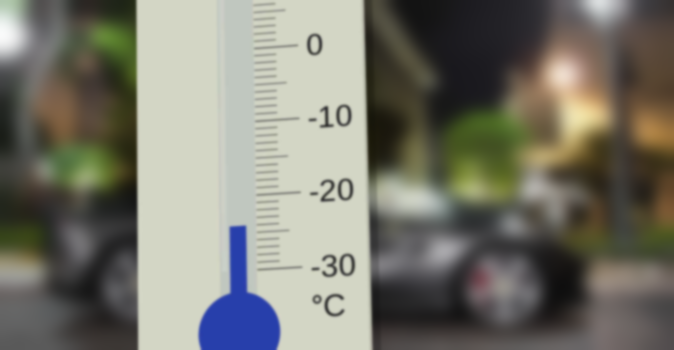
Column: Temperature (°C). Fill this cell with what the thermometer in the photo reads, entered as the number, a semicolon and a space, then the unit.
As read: -24; °C
